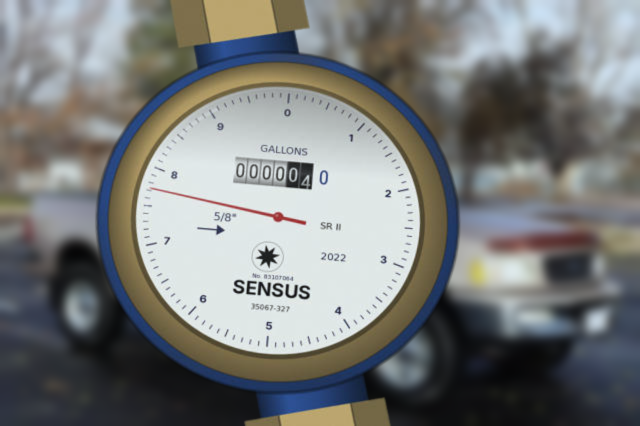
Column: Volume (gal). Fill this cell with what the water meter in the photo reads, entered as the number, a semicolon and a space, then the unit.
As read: 37.7; gal
